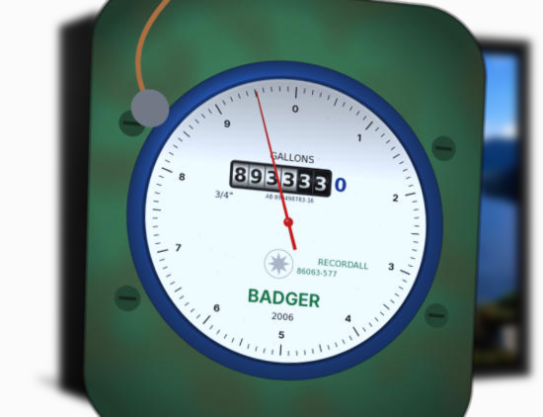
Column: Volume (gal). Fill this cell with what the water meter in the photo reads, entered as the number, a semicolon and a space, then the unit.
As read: 8933329.5; gal
